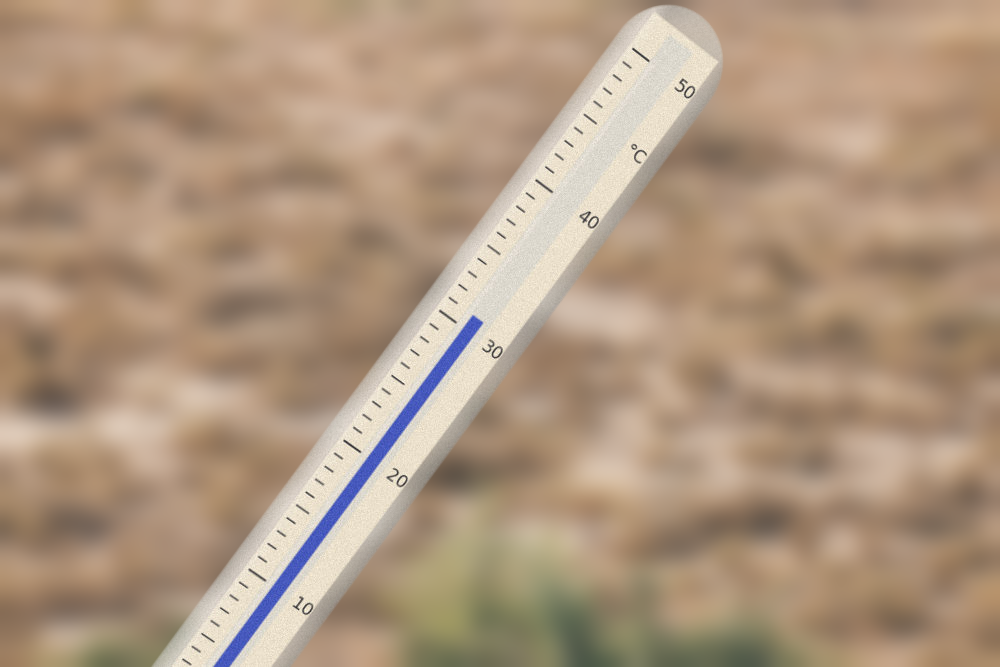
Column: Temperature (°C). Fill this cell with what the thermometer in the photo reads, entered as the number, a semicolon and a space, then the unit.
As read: 31; °C
